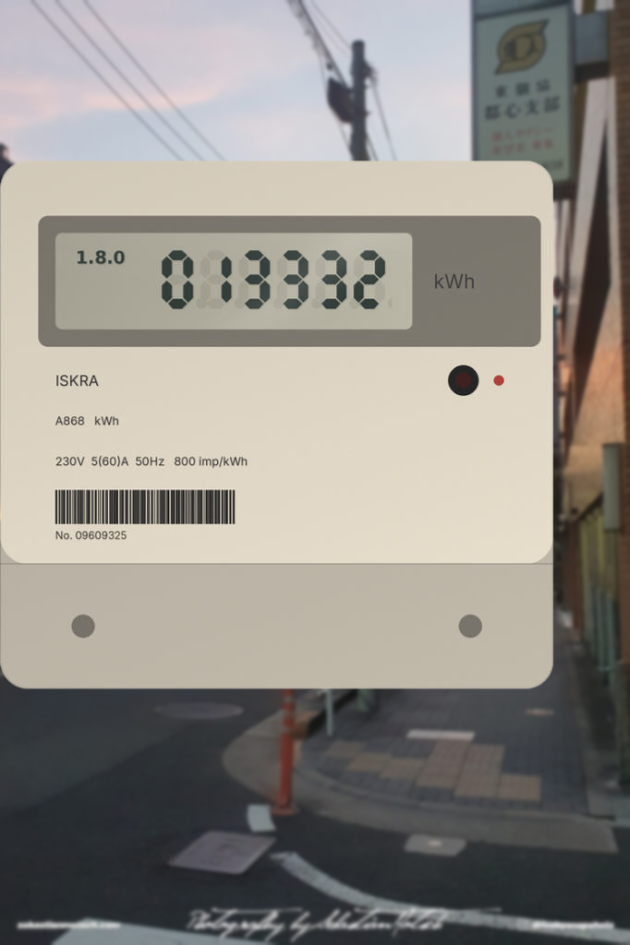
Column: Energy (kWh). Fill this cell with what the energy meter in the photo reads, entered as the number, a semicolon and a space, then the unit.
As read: 13332; kWh
